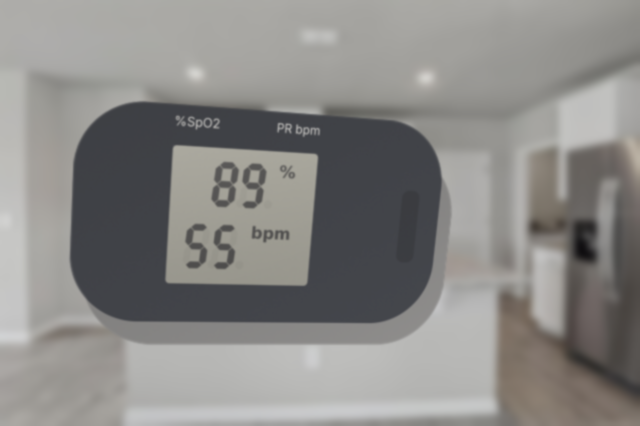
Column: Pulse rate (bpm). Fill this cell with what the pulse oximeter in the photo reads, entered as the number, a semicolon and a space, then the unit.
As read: 55; bpm
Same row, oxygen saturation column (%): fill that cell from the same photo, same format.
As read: 89; %
